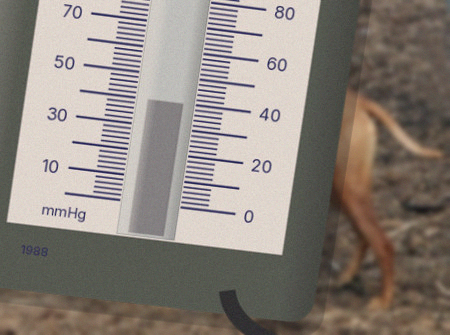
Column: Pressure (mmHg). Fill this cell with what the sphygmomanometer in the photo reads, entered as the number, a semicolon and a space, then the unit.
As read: 40; mmHg
